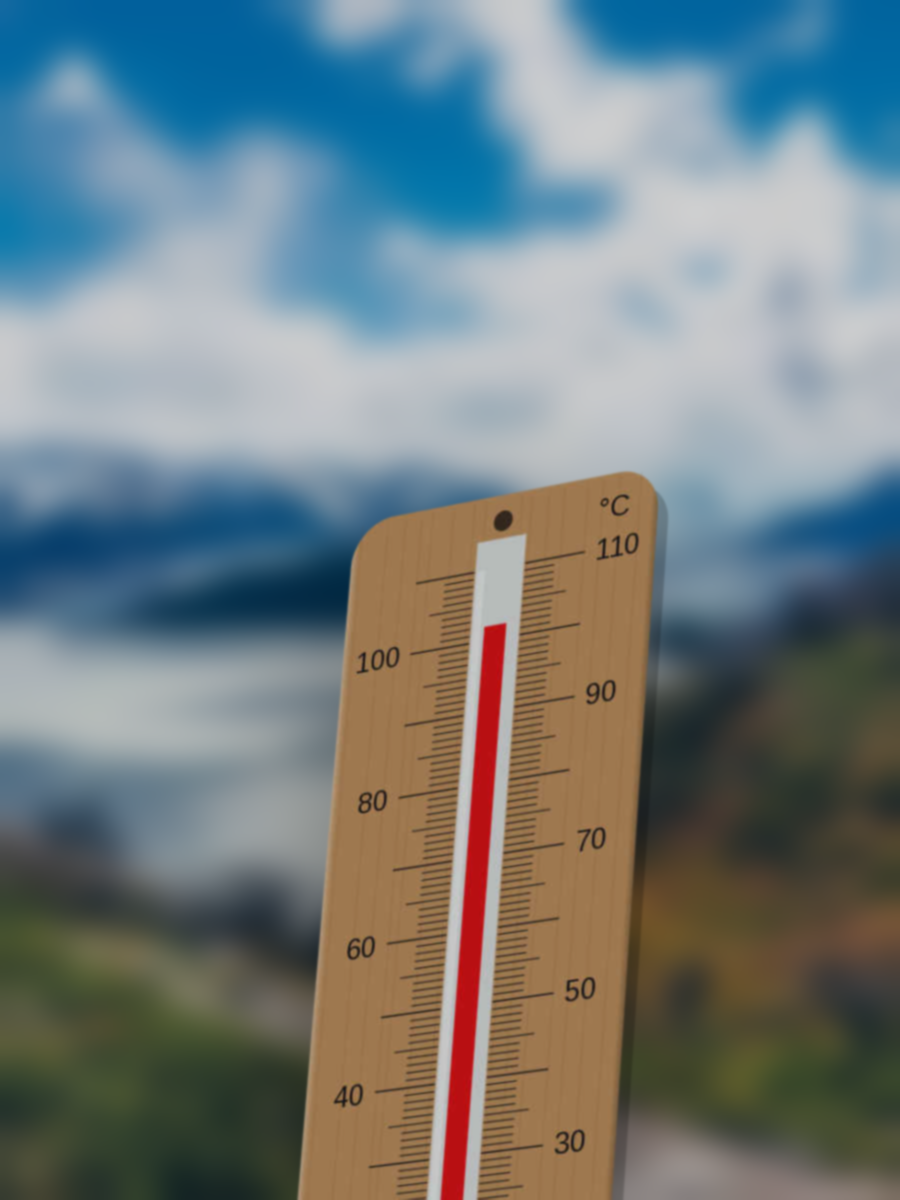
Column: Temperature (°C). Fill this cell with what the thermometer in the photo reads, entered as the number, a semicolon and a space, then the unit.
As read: 102; °C
